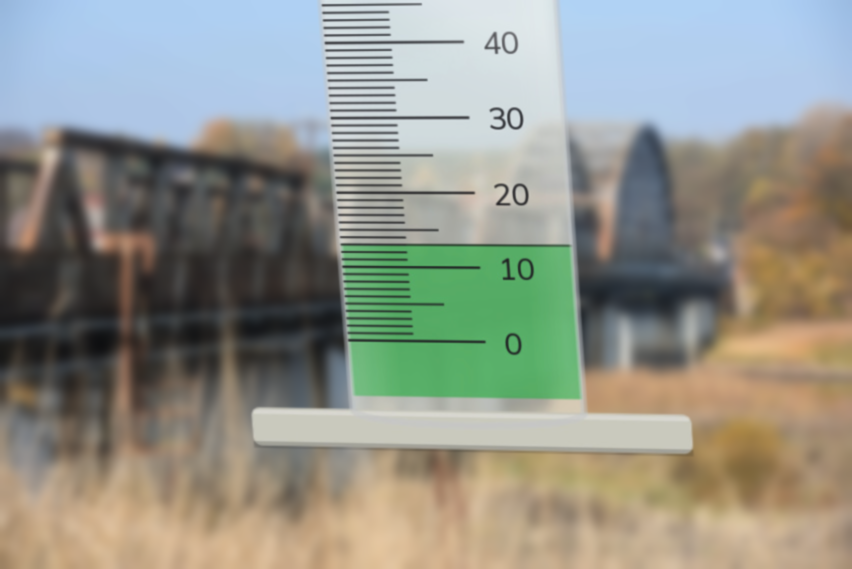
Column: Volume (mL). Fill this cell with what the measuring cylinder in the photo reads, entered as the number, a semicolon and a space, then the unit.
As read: 13; mL
